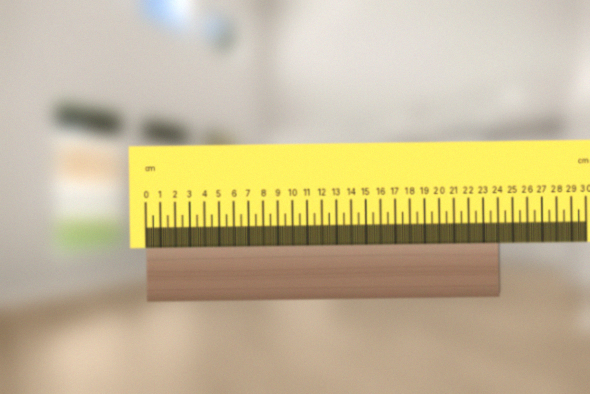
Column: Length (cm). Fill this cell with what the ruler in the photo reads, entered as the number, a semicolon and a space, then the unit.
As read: 24; cm
